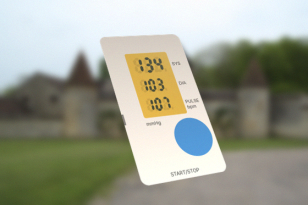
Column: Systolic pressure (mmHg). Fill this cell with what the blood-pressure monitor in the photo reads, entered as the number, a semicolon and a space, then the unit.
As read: 134; mmHg
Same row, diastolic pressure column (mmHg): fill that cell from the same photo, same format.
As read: 103; mmHg
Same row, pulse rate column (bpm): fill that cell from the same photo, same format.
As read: 107; bpm
